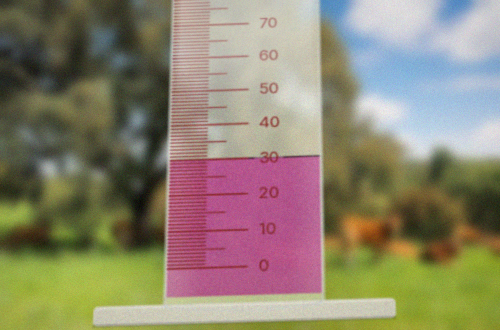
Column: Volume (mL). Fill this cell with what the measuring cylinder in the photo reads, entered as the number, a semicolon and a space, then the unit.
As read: 30; mL
